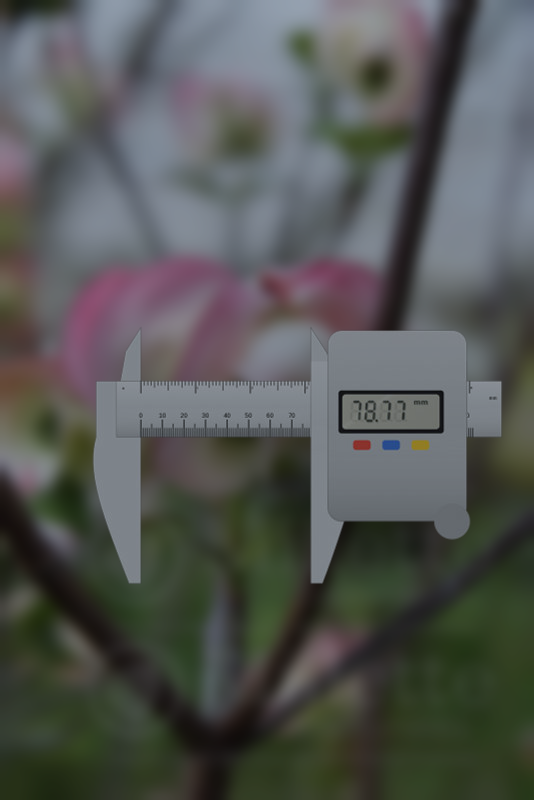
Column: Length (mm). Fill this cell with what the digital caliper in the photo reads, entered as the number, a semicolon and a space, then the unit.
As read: 78.77; mm
